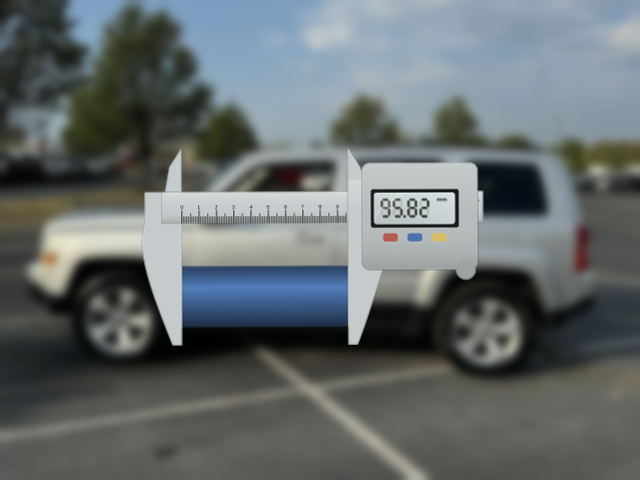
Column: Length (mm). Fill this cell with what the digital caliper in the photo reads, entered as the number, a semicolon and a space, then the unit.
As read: 95.82; mm
